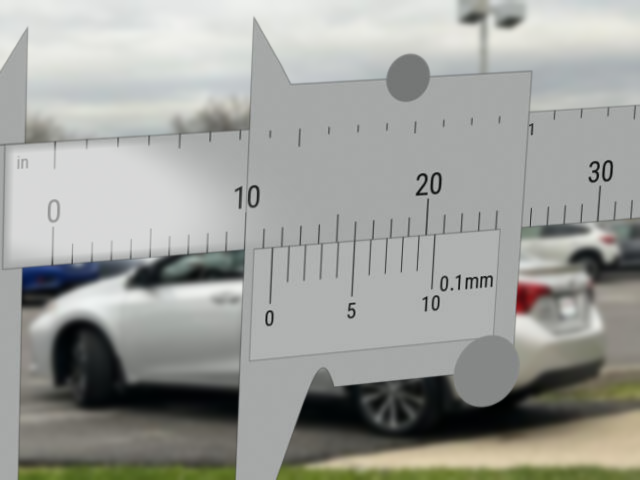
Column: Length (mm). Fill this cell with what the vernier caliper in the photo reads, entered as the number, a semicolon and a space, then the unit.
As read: 11.5; mm
